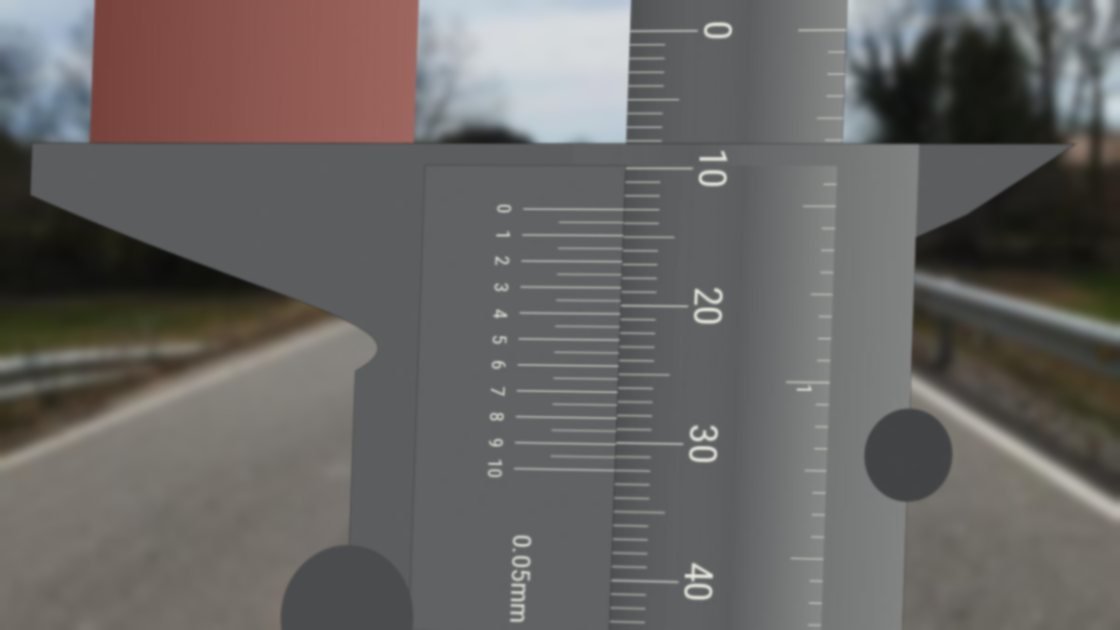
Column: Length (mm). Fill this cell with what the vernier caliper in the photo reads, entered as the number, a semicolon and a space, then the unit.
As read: 13.0; mm
